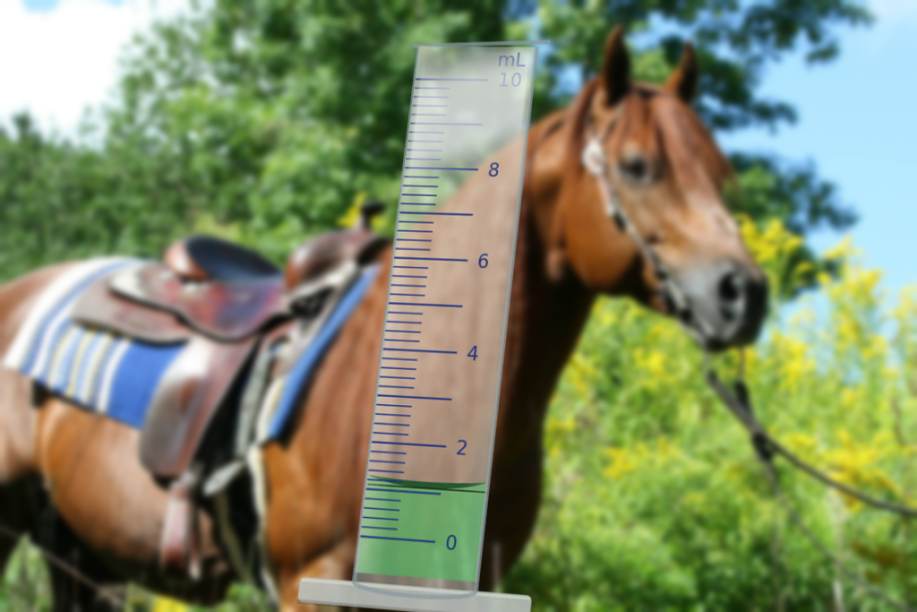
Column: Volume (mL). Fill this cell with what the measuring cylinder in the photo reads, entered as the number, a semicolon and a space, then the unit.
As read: 1.1; mL
